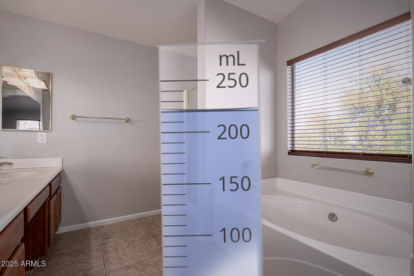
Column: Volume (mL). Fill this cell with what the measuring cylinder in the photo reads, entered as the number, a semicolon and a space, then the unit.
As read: 220; mL
